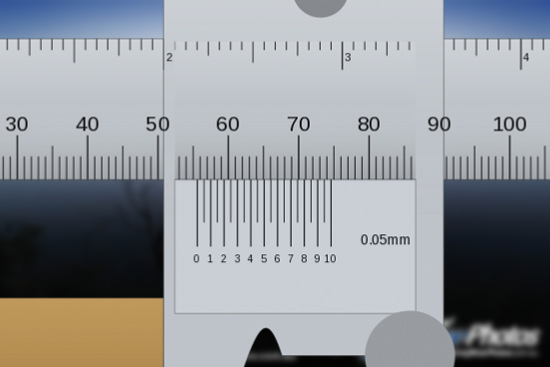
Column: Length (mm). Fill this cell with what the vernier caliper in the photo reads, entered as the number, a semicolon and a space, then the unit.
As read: 55.6; mm
